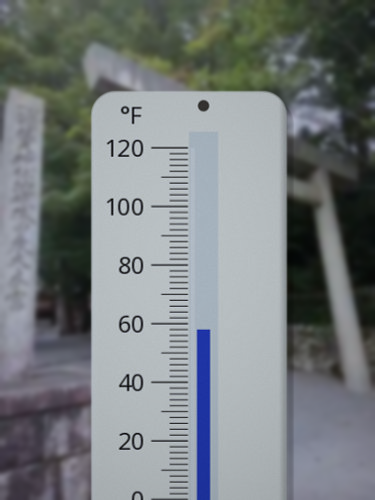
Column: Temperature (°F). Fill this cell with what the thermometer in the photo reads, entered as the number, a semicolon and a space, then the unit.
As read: 58; °F
